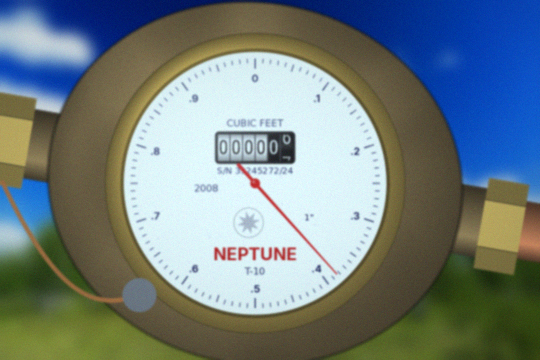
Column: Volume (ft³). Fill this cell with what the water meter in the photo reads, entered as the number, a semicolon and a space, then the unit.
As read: 6.38; ft³
